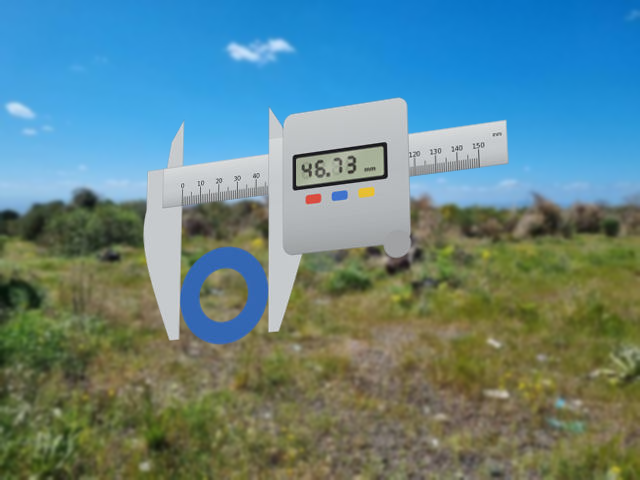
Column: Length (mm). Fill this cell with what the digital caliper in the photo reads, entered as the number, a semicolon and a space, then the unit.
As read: 46.73; mm
